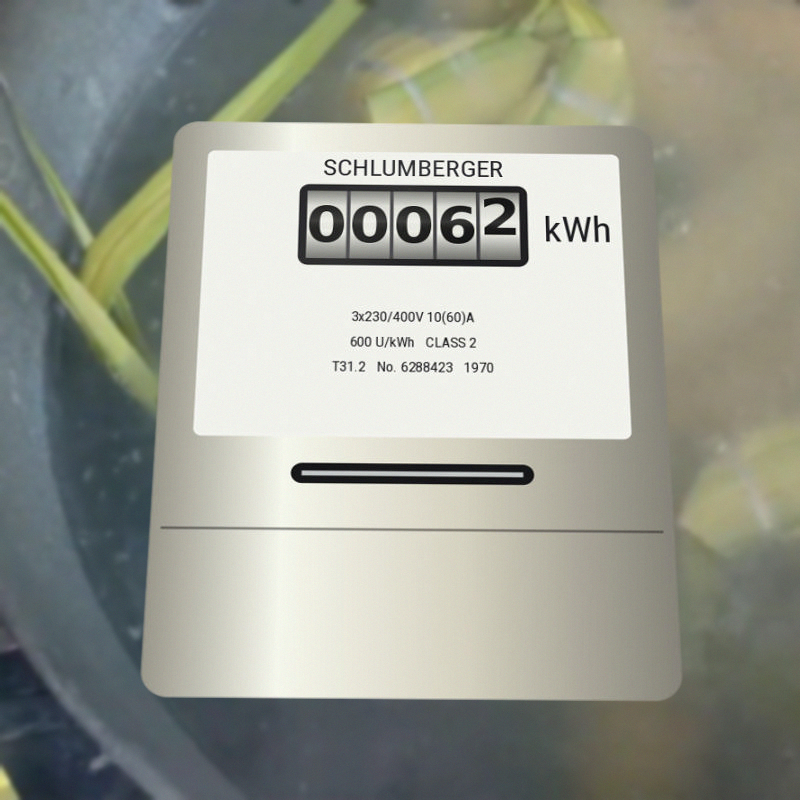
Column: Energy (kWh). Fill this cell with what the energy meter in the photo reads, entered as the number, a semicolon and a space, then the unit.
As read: 62; kWh
